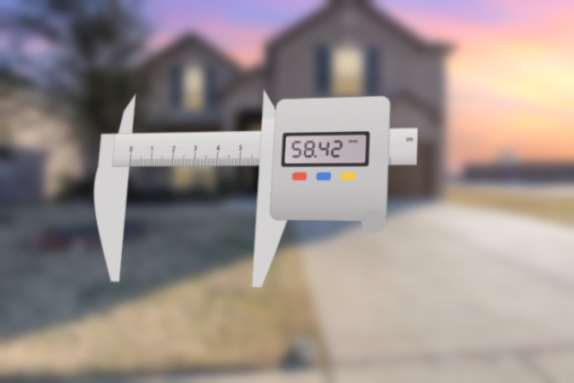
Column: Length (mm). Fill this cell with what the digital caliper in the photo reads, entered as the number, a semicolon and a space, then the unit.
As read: 58.42; mm
